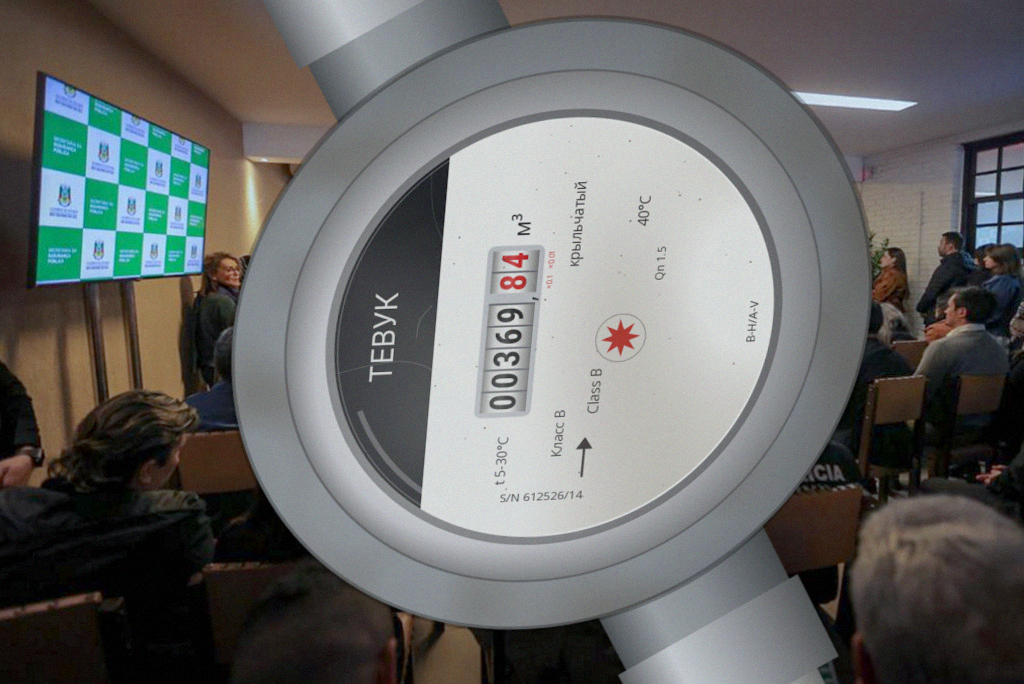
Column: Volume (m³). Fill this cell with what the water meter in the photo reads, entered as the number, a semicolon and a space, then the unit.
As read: 369.84; m³
